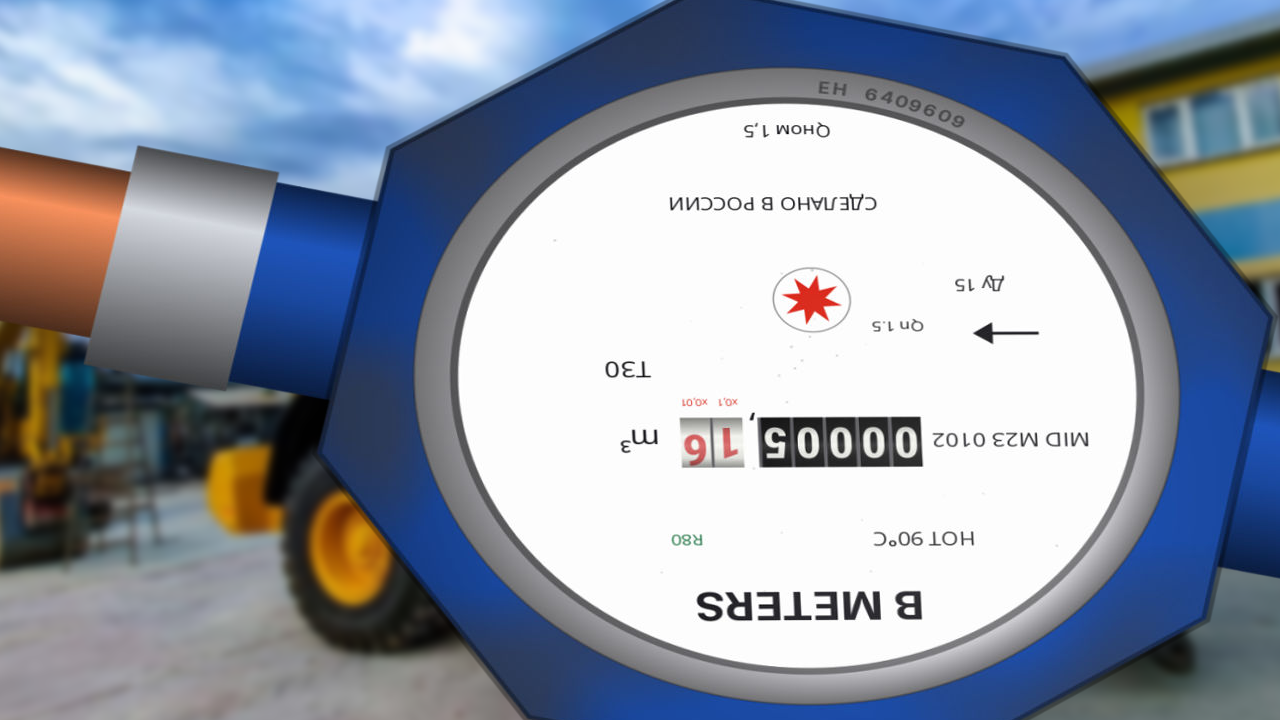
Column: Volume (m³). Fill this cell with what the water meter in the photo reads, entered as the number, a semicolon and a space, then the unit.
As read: 5.16; m³
